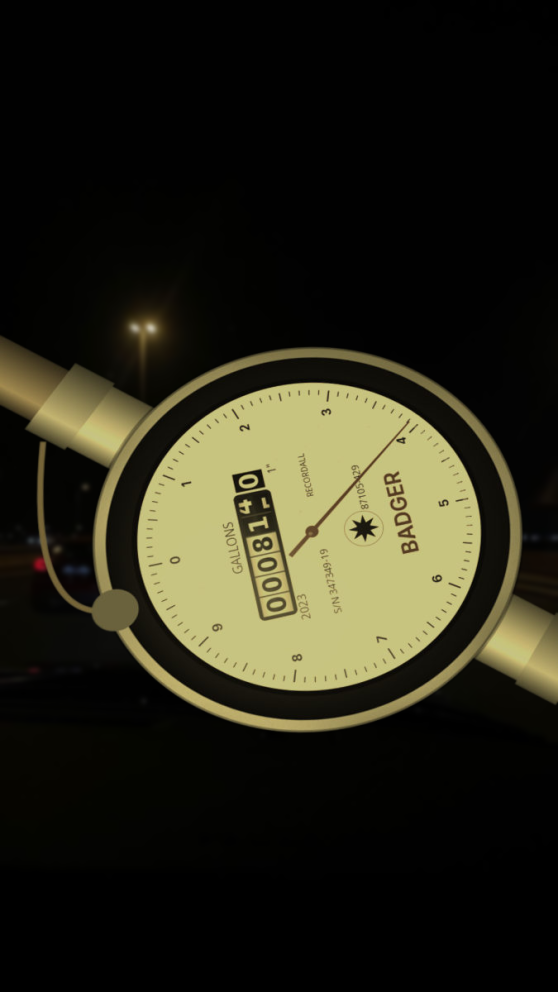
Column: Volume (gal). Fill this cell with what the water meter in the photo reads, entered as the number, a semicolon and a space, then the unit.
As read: 8143.9; gal
